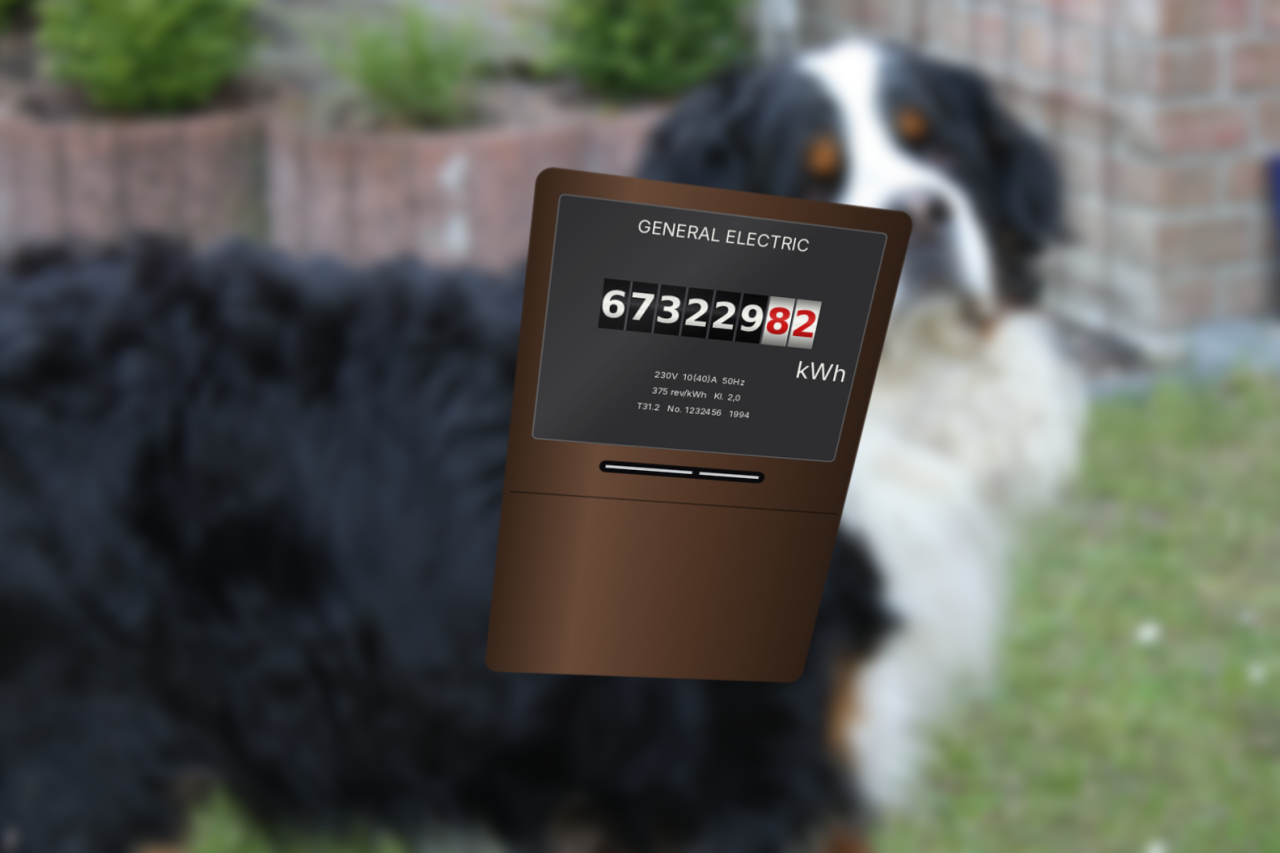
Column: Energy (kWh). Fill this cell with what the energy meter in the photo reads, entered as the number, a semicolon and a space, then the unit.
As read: 673229.82; kWh
